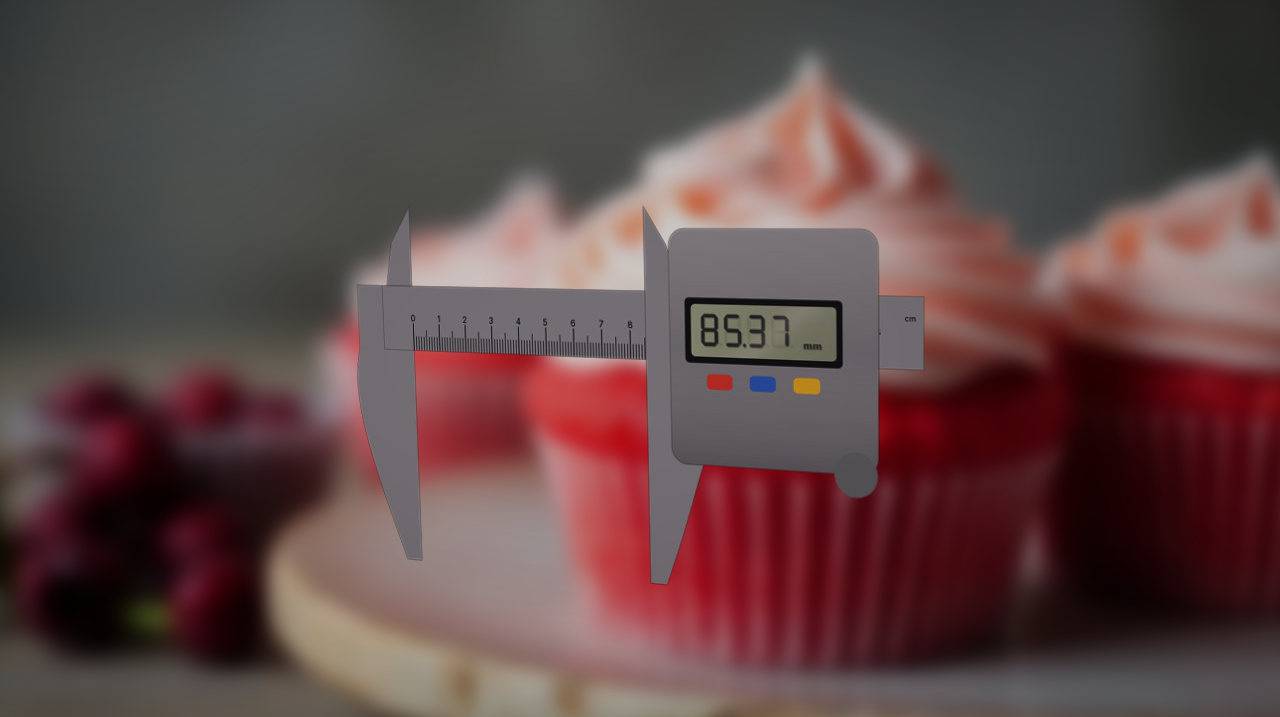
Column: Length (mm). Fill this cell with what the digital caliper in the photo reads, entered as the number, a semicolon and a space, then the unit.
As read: 85.37; mm
